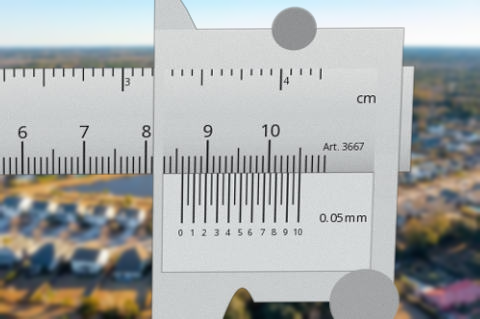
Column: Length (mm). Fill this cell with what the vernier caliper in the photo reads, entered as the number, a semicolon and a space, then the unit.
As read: 86.0; mm
